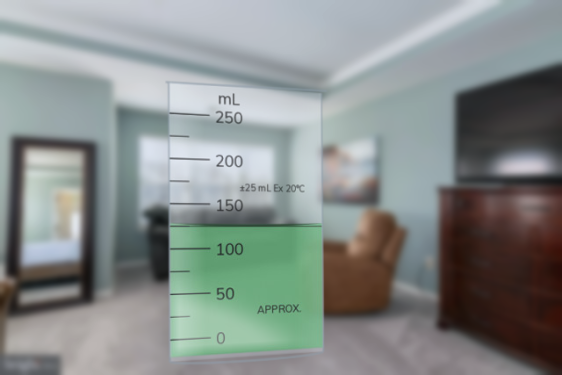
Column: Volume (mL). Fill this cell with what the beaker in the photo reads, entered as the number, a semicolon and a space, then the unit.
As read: 125; mL
